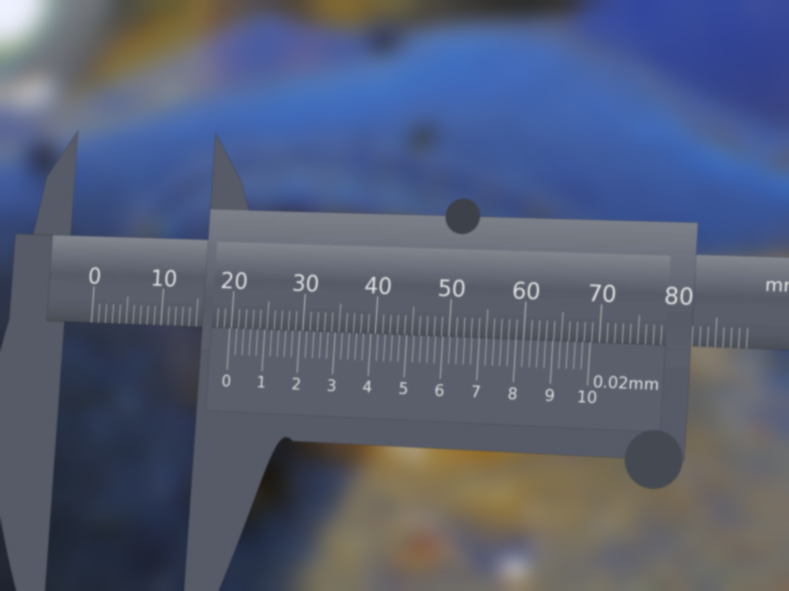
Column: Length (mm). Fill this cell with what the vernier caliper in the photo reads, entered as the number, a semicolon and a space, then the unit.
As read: 19.8; mm
